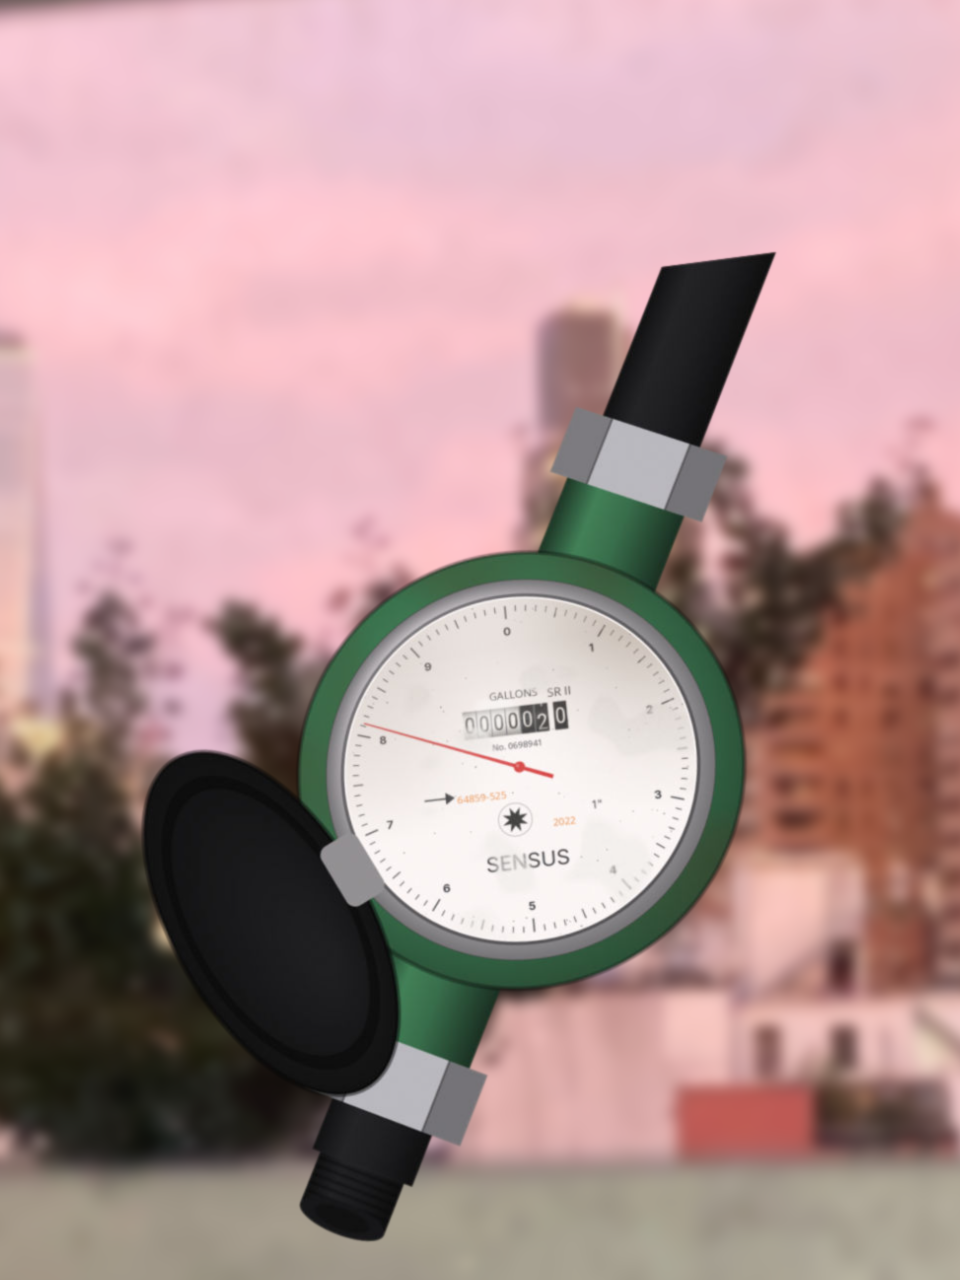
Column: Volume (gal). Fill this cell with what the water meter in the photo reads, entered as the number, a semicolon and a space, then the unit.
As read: 18.1; gal
